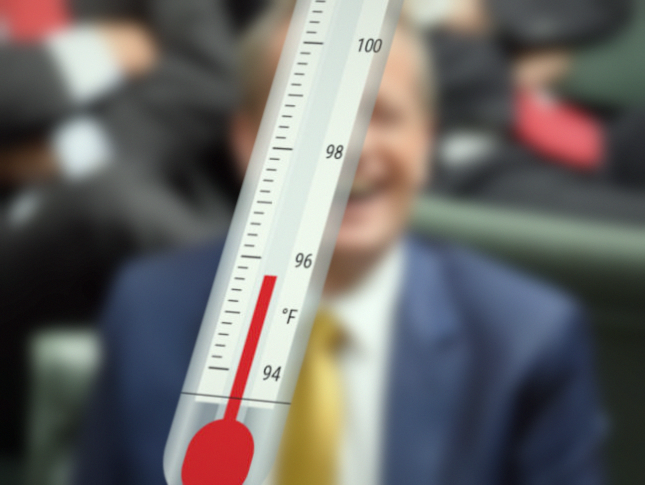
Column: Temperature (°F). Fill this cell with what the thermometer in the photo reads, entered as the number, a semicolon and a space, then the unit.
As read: 95.7; °F
